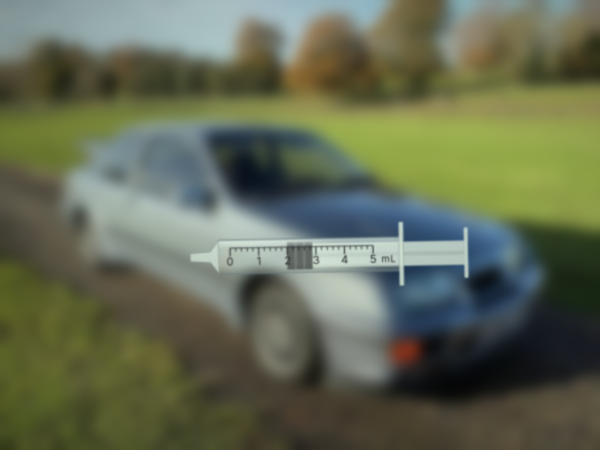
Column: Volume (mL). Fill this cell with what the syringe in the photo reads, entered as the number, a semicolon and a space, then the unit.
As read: 2; mL
